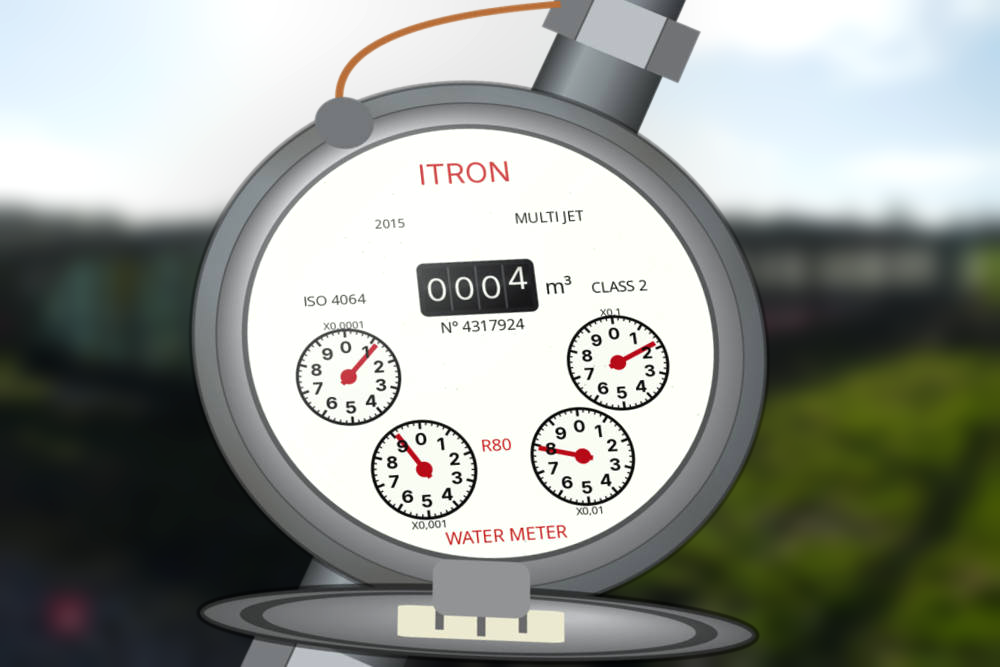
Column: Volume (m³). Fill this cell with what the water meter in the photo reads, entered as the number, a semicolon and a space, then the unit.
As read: 4.1791; m³
